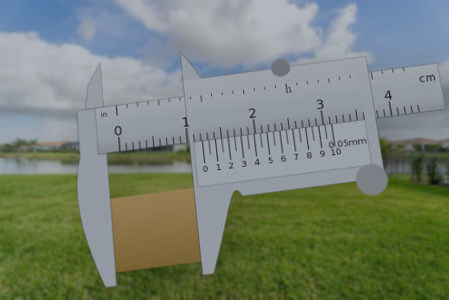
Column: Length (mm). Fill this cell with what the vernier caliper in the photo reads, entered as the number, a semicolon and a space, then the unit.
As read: 12.2; mm
